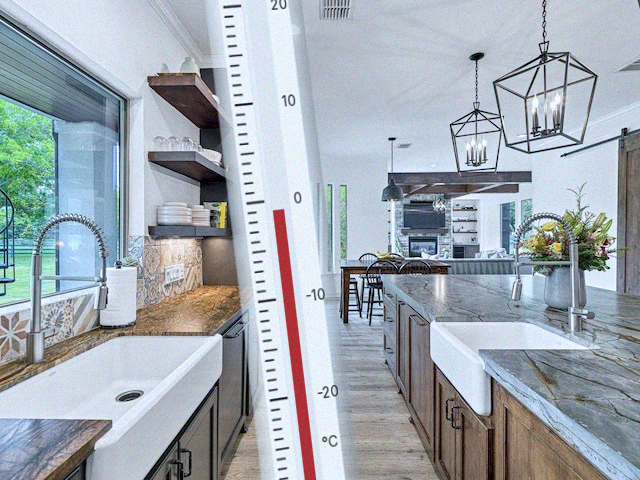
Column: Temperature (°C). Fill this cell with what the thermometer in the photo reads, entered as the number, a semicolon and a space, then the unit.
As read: -1; °C
